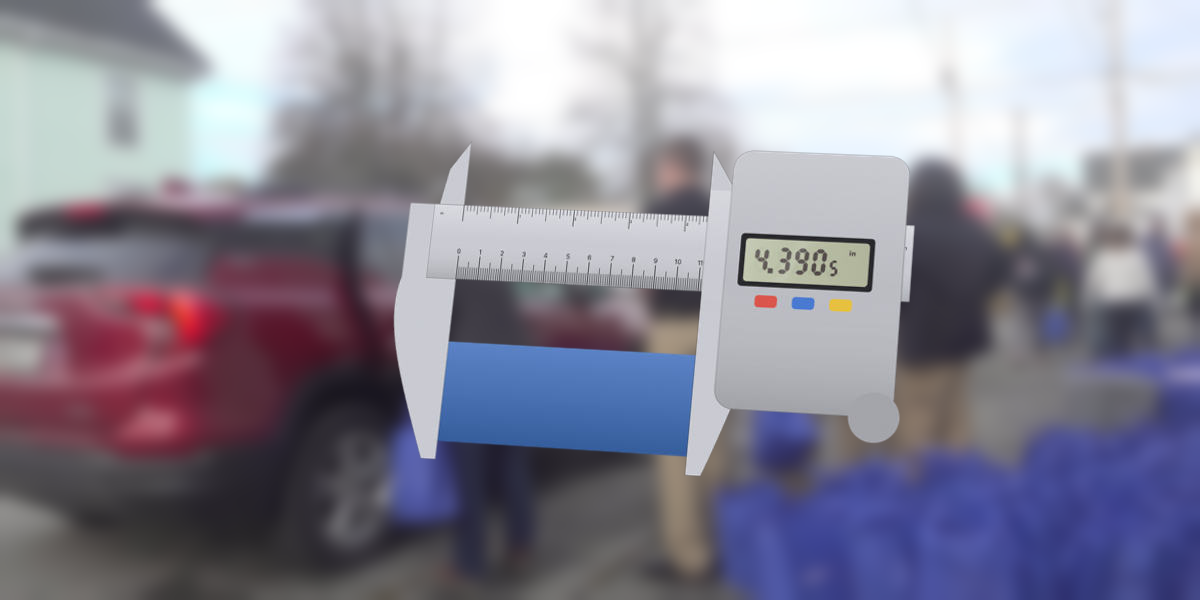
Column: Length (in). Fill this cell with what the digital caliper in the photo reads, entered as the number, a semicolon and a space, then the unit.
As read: 4.3905; in
